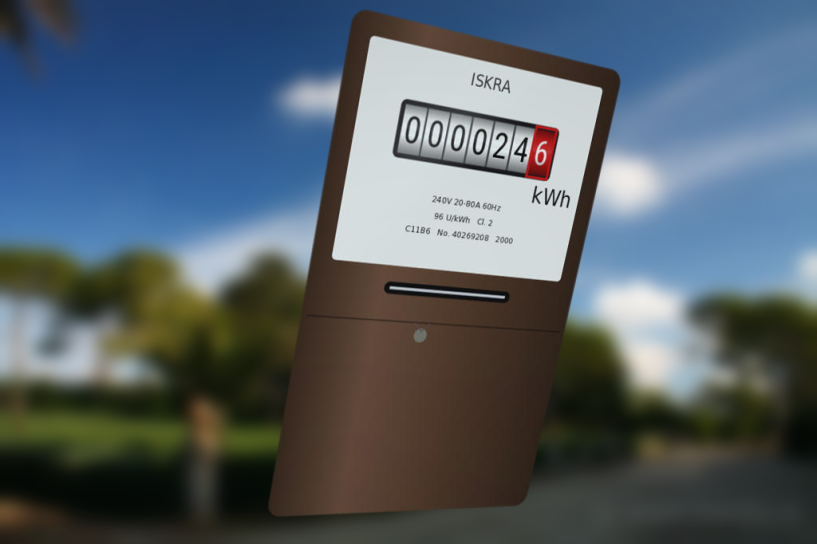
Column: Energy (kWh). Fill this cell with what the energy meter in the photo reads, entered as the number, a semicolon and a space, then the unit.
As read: 24.6; kWh
